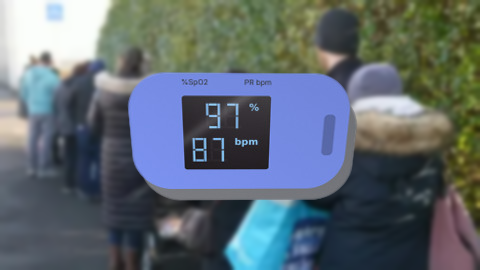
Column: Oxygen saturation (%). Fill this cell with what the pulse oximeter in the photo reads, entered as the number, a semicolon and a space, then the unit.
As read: 97; %
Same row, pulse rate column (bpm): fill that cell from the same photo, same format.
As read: 87; bpm
